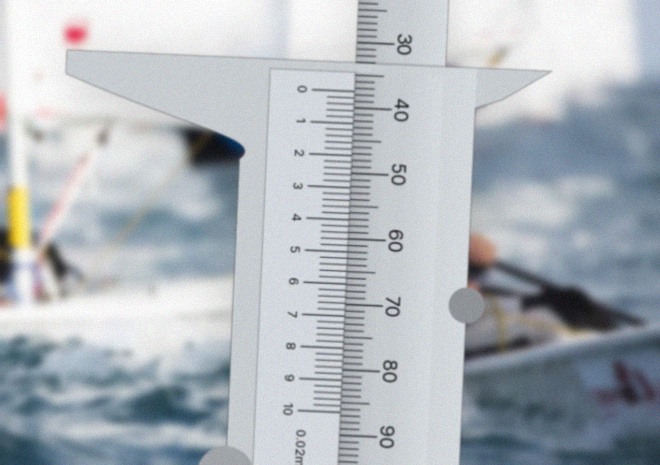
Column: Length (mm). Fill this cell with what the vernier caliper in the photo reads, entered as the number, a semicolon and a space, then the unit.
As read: 37.5; mm
